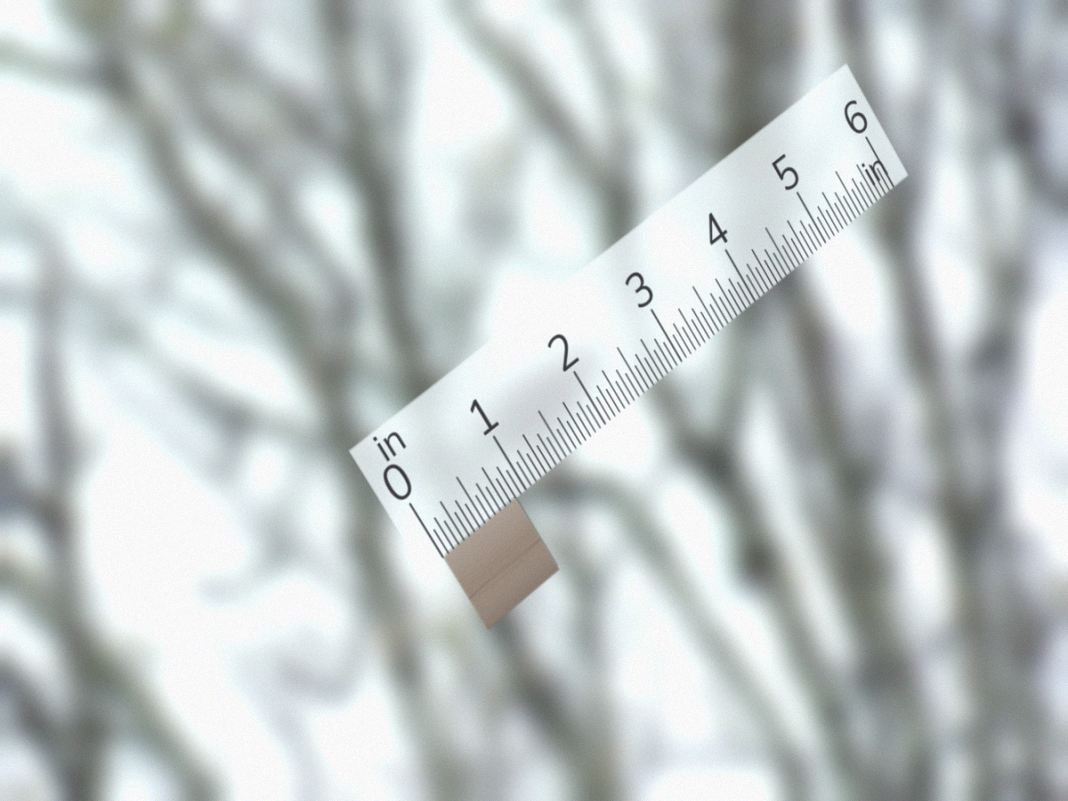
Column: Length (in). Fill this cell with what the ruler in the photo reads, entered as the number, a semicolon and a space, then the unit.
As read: 0.875; in
